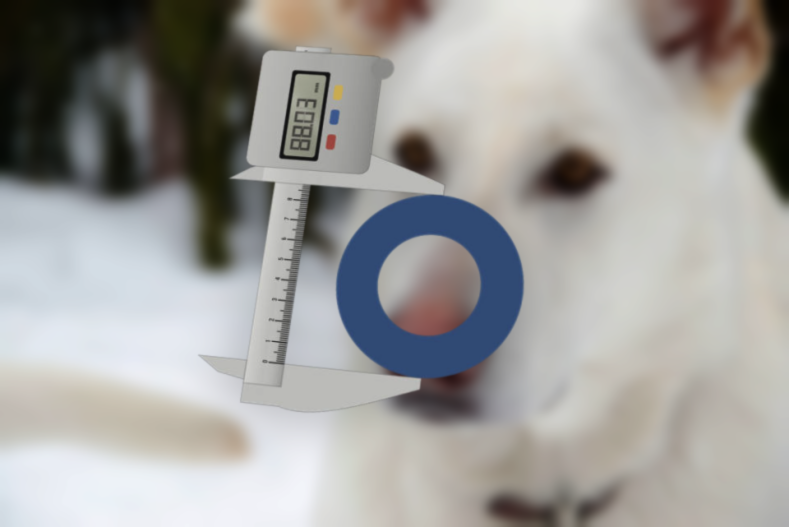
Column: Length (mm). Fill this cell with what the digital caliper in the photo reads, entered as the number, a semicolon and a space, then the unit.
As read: 88.03; mm
